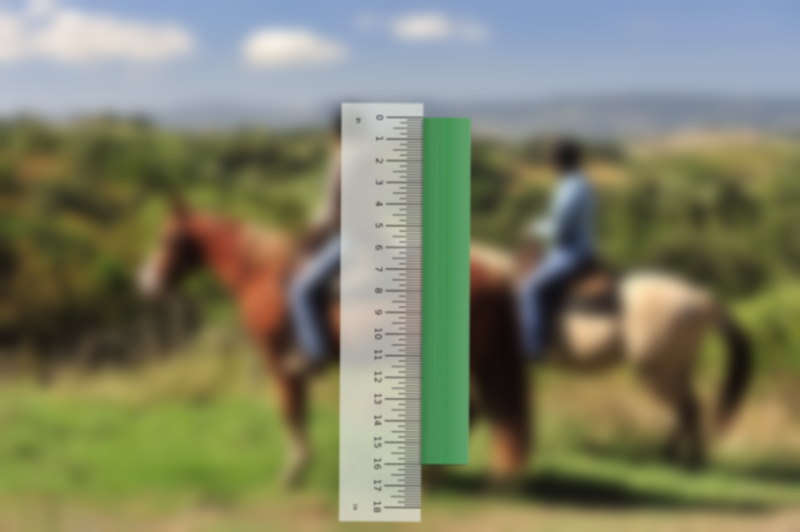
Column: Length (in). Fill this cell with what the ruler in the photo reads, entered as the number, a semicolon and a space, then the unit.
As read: 16; in
